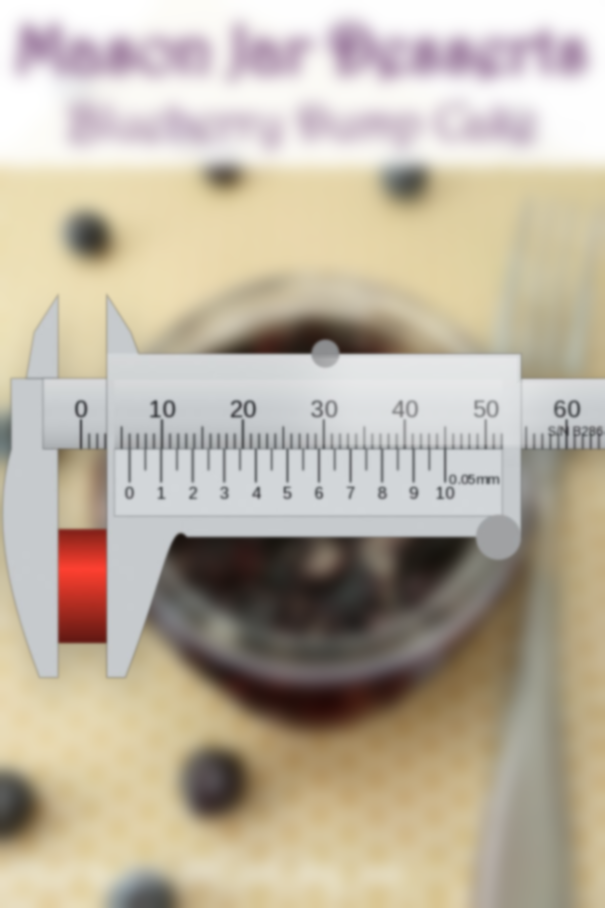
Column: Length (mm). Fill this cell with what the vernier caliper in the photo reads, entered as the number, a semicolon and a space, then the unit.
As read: 6.0; mm
